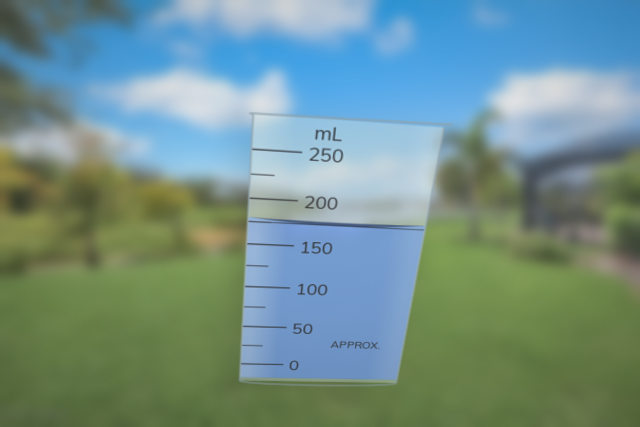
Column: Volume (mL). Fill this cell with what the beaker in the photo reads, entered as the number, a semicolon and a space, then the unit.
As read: 175; mL
